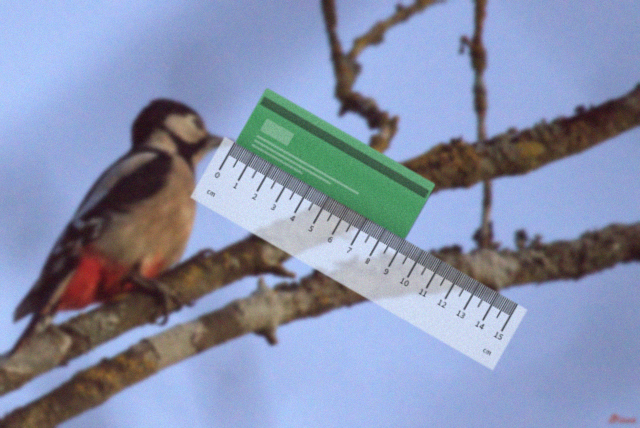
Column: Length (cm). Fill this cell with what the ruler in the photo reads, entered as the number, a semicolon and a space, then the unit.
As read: 9; cm
